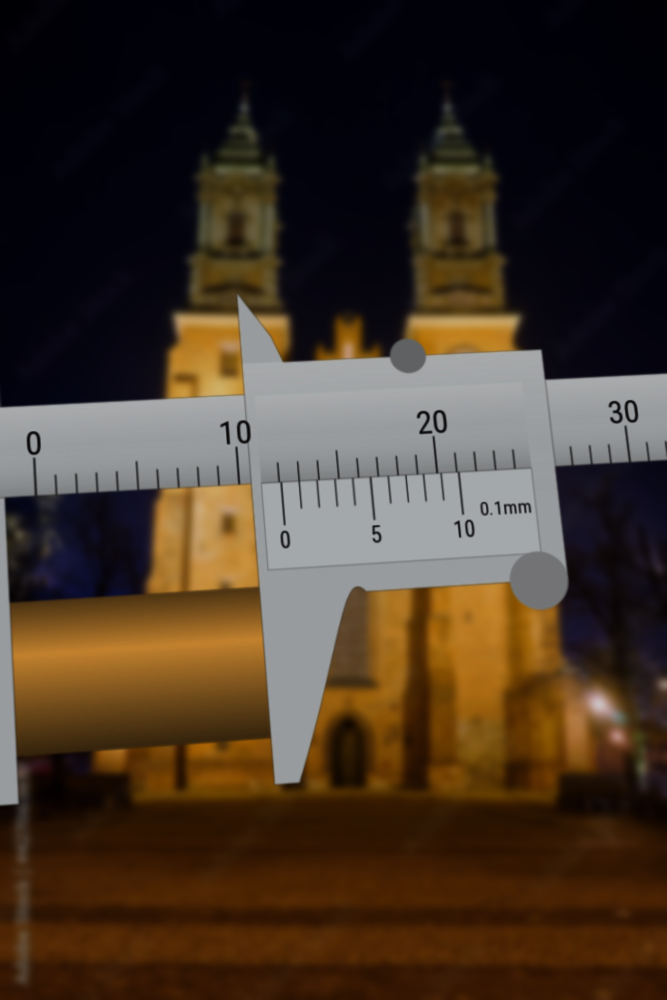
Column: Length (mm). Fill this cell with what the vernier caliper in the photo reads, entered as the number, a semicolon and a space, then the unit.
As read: 12.1; mm
